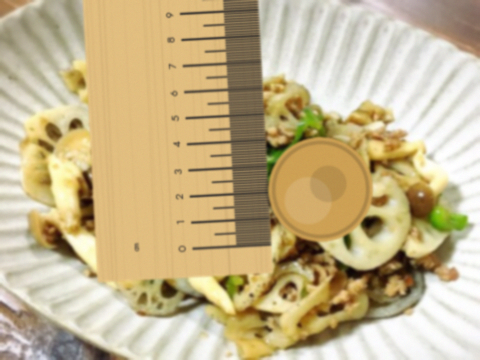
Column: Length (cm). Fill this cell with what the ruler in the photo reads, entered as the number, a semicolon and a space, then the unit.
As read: 4; cm
